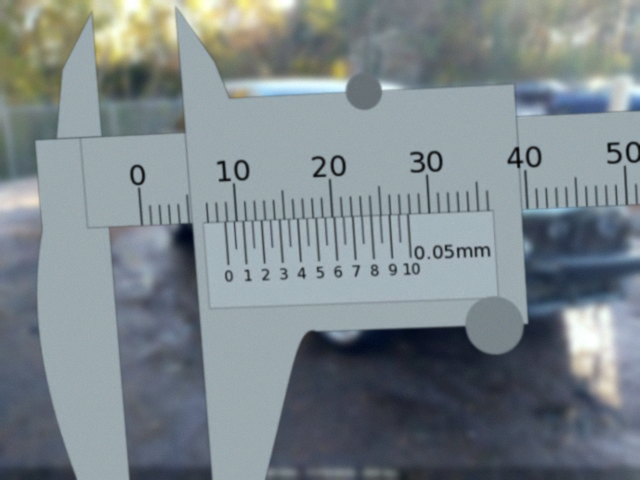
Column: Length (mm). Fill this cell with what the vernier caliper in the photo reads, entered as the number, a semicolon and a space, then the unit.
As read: 8.8; mm
